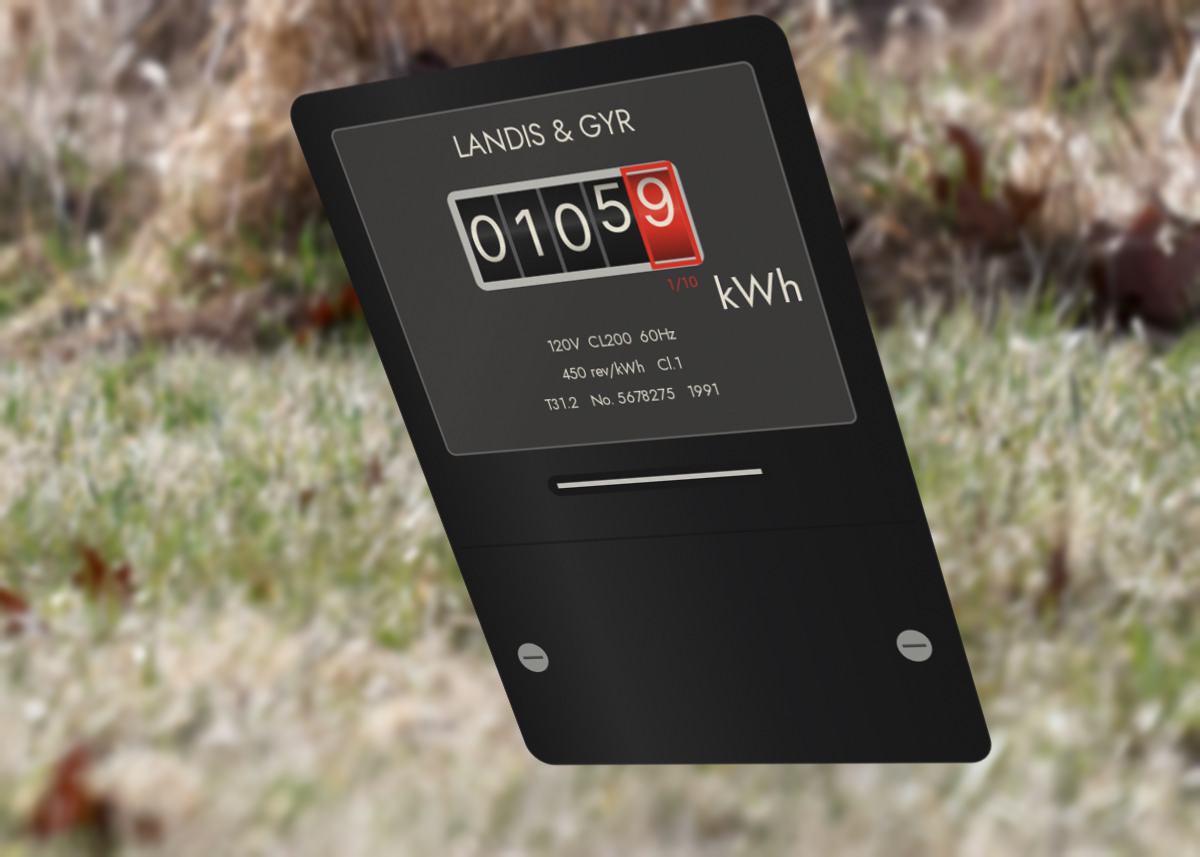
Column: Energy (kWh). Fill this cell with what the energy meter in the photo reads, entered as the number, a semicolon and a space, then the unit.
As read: 105.9; kWh
